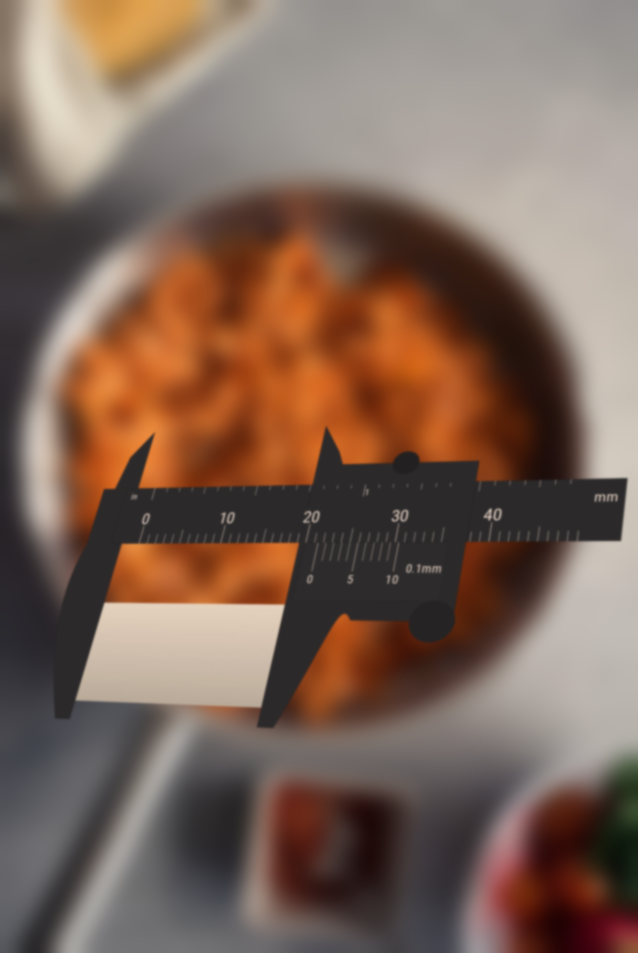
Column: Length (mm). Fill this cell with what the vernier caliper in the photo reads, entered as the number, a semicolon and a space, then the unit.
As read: 21.4; mm
